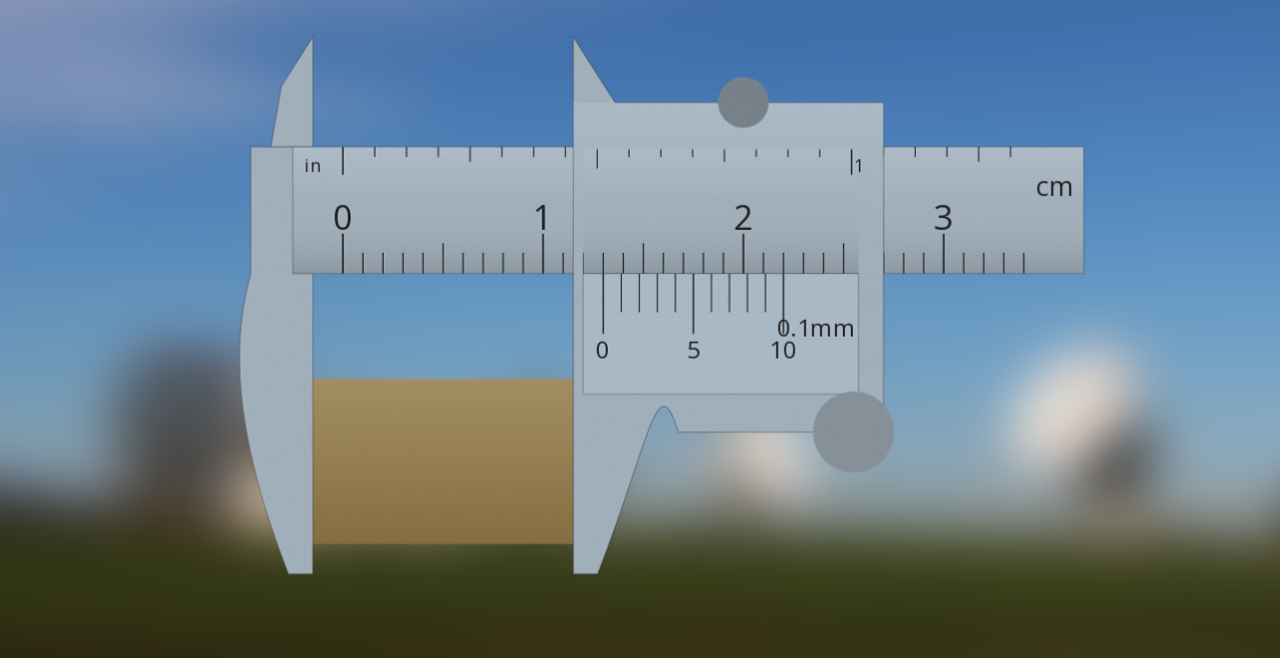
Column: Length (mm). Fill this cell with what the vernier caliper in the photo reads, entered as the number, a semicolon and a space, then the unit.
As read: 13.0; mm
